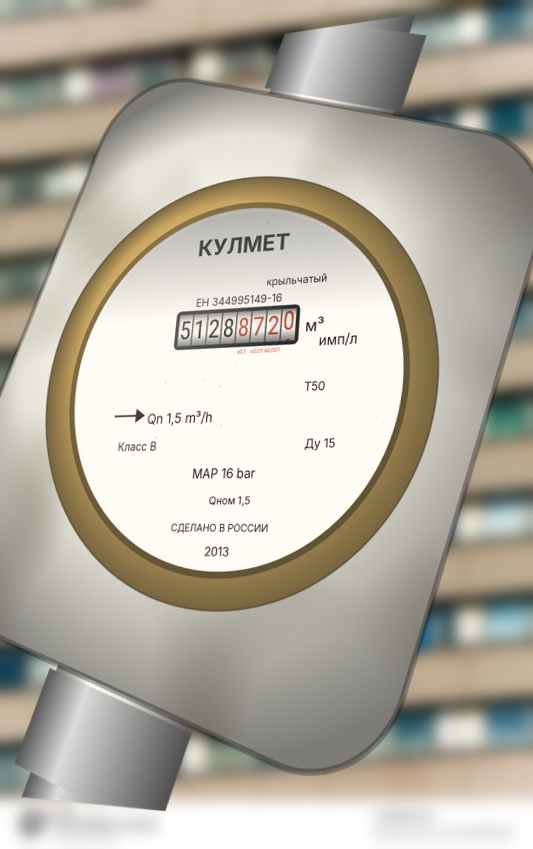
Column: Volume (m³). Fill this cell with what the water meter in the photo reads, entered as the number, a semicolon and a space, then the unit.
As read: 5128.8720; m³
